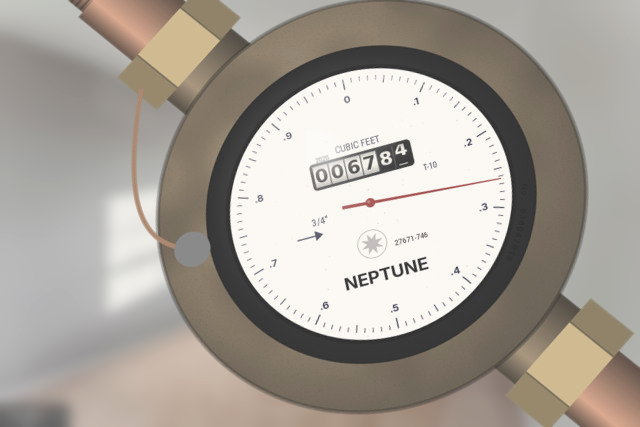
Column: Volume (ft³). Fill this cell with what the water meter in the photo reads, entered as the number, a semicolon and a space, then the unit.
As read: 6784.26; ft³
